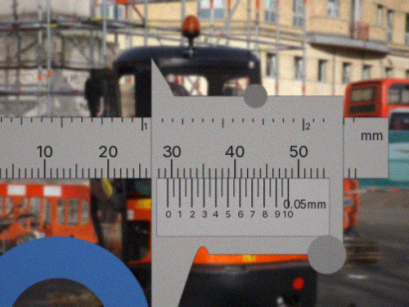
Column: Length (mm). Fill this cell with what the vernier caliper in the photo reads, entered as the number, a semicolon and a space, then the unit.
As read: 29.4; mm
